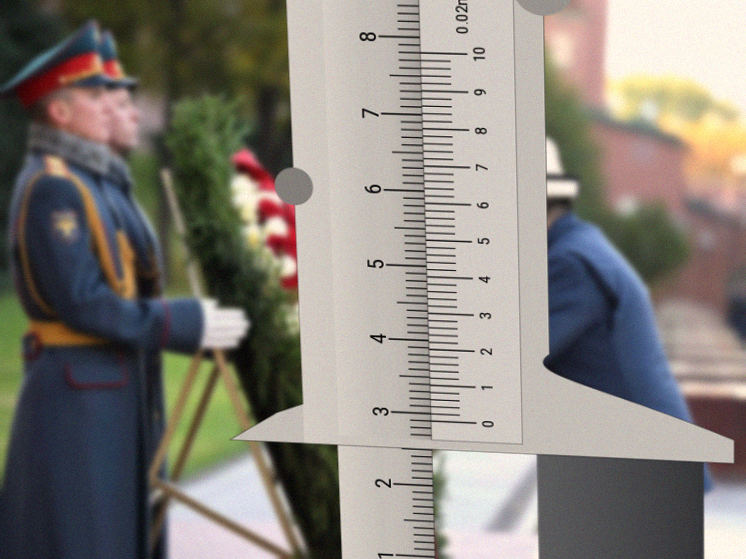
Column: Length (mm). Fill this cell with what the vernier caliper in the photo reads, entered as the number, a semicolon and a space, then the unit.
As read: 29.0; mm
